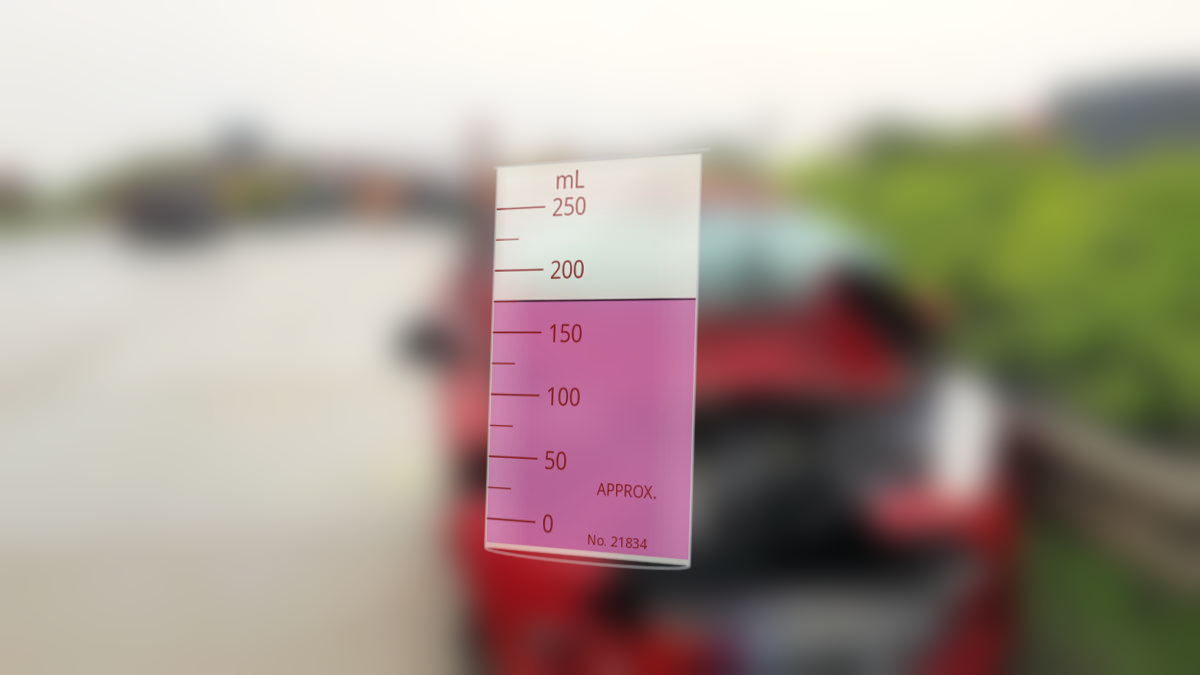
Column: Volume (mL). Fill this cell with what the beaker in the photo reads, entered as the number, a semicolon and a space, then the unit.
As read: 175; mL
